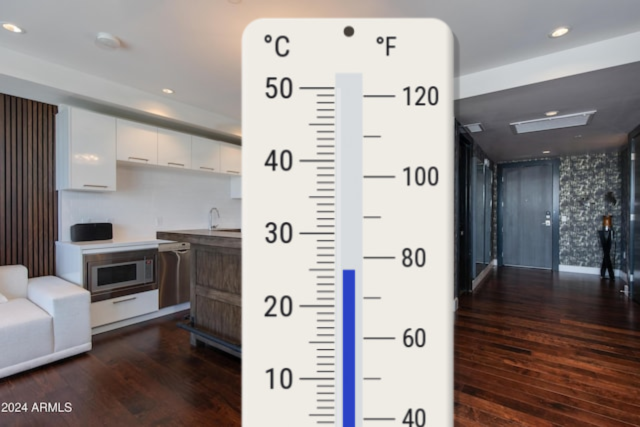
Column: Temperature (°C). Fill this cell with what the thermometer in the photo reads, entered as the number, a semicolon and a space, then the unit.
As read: 25; °C
